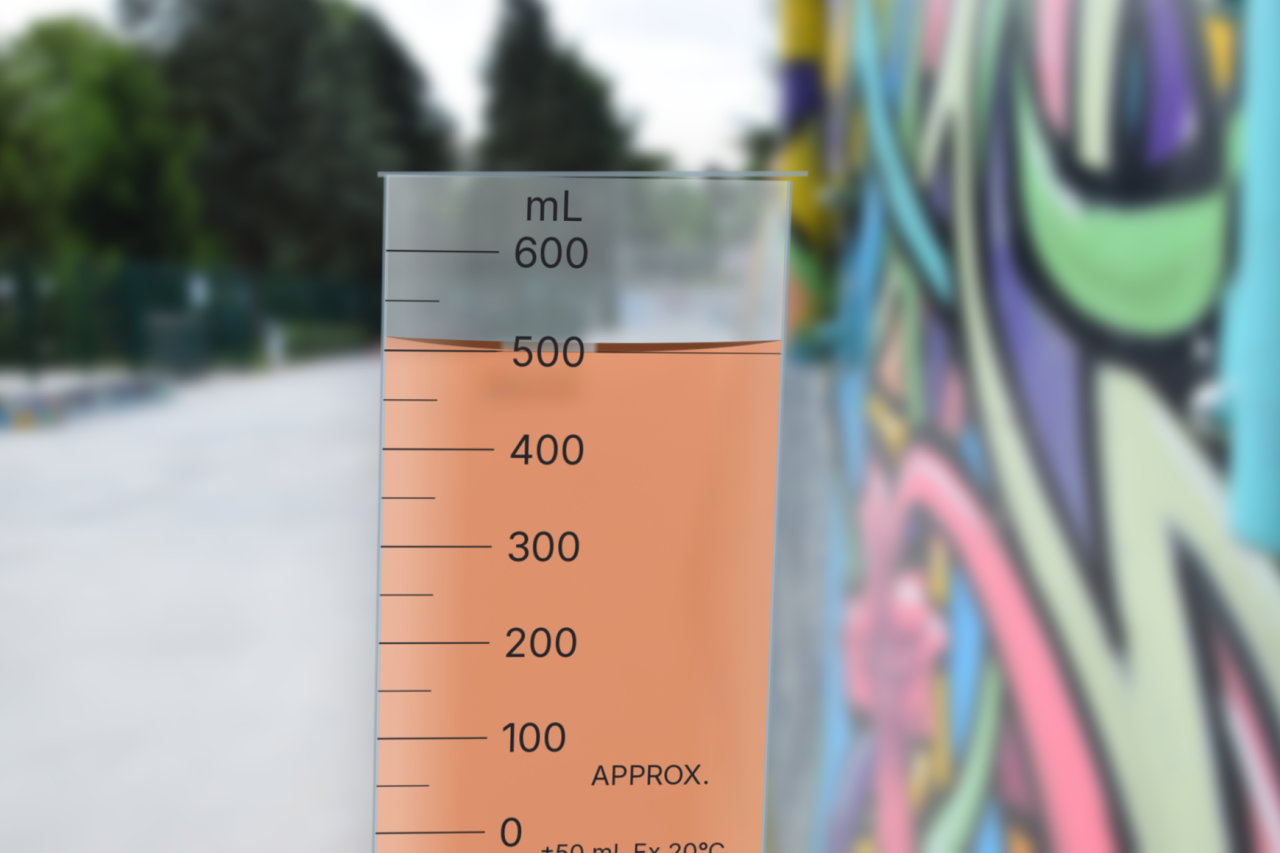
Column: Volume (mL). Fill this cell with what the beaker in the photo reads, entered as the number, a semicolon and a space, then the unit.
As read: 500; mL
